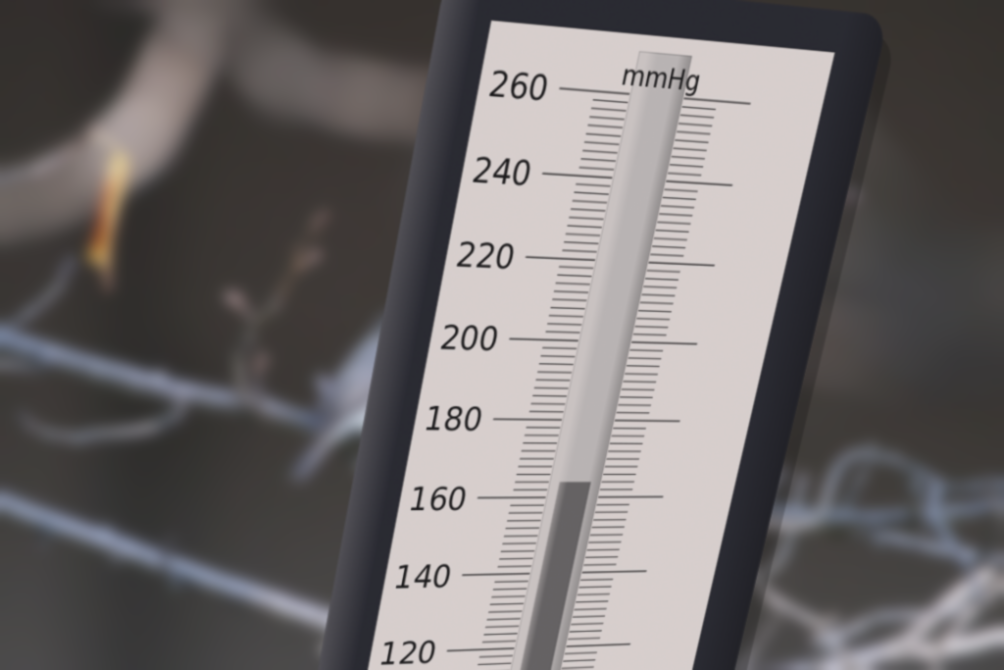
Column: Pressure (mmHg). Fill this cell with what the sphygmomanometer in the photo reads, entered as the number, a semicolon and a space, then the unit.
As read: 164; mmHg
